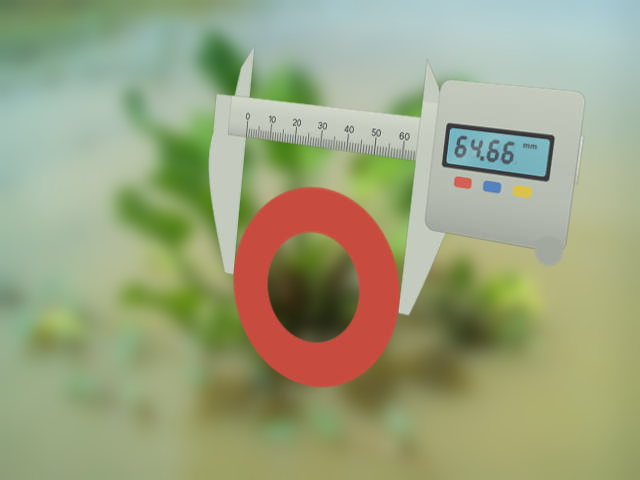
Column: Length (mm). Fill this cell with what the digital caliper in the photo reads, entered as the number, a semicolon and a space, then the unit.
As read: 64.66; mm
